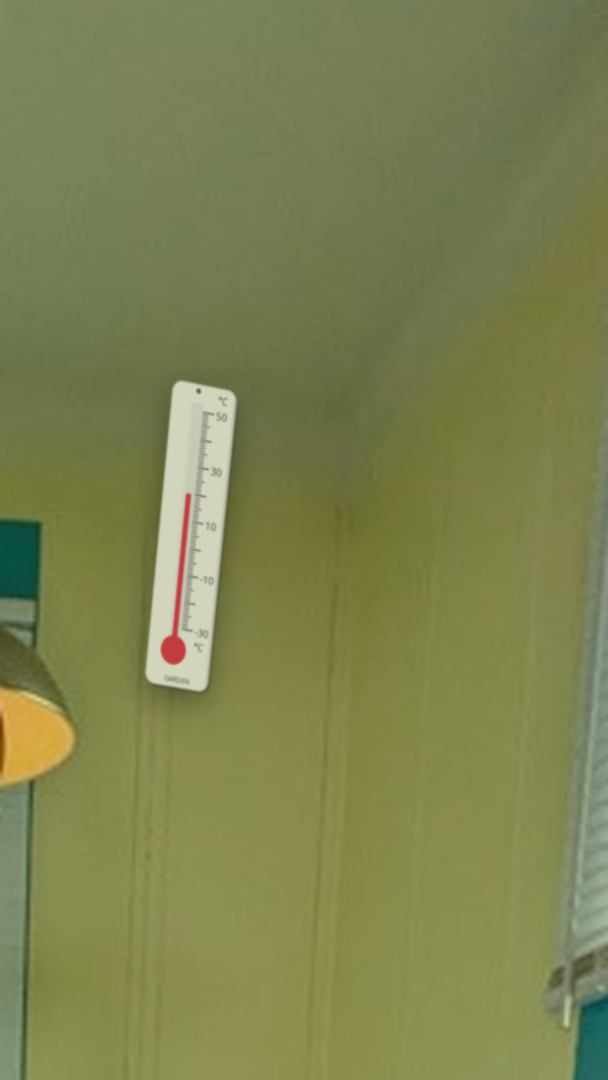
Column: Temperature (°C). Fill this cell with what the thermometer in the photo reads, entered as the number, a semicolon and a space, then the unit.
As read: 20; °C
